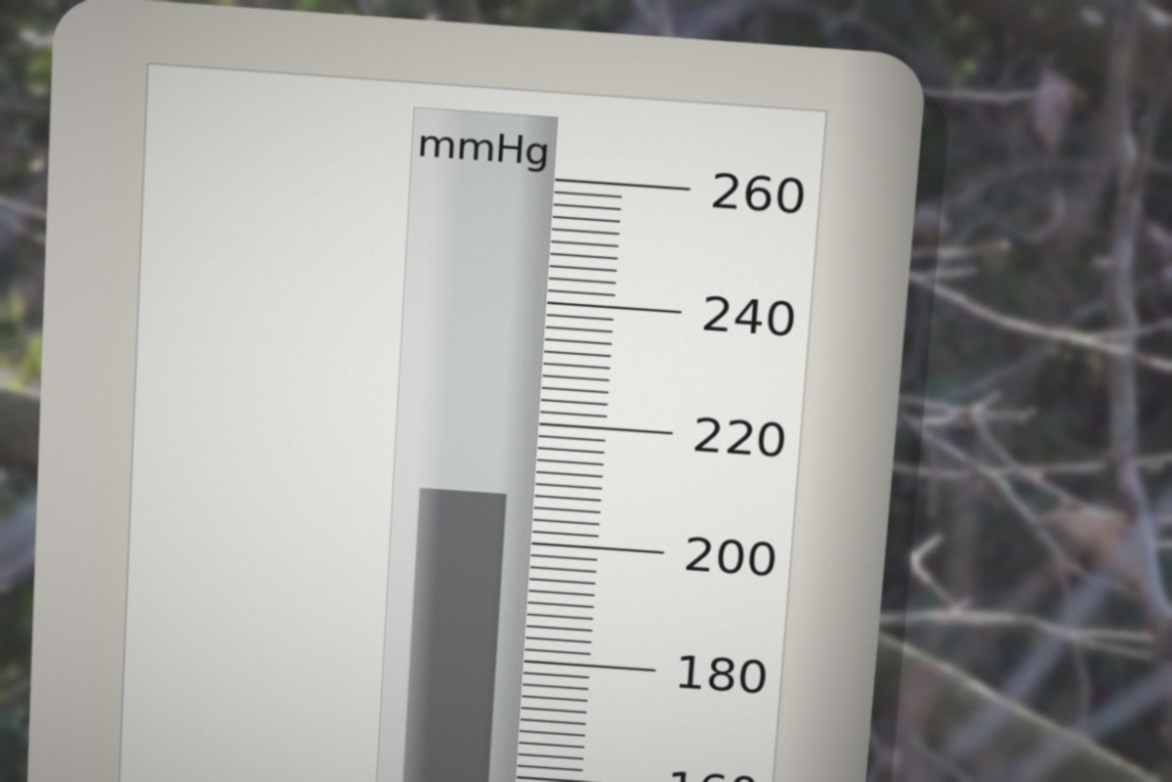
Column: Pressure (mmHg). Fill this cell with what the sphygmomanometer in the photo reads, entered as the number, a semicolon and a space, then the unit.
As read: 208; mmHg
